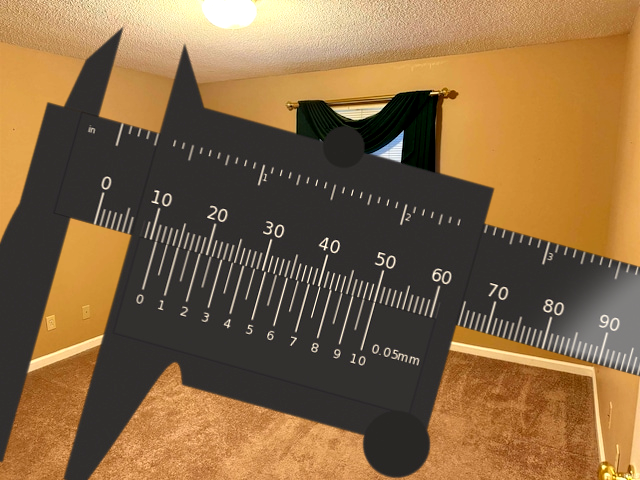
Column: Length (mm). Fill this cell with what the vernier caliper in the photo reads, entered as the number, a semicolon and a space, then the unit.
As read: 11.0; mm
